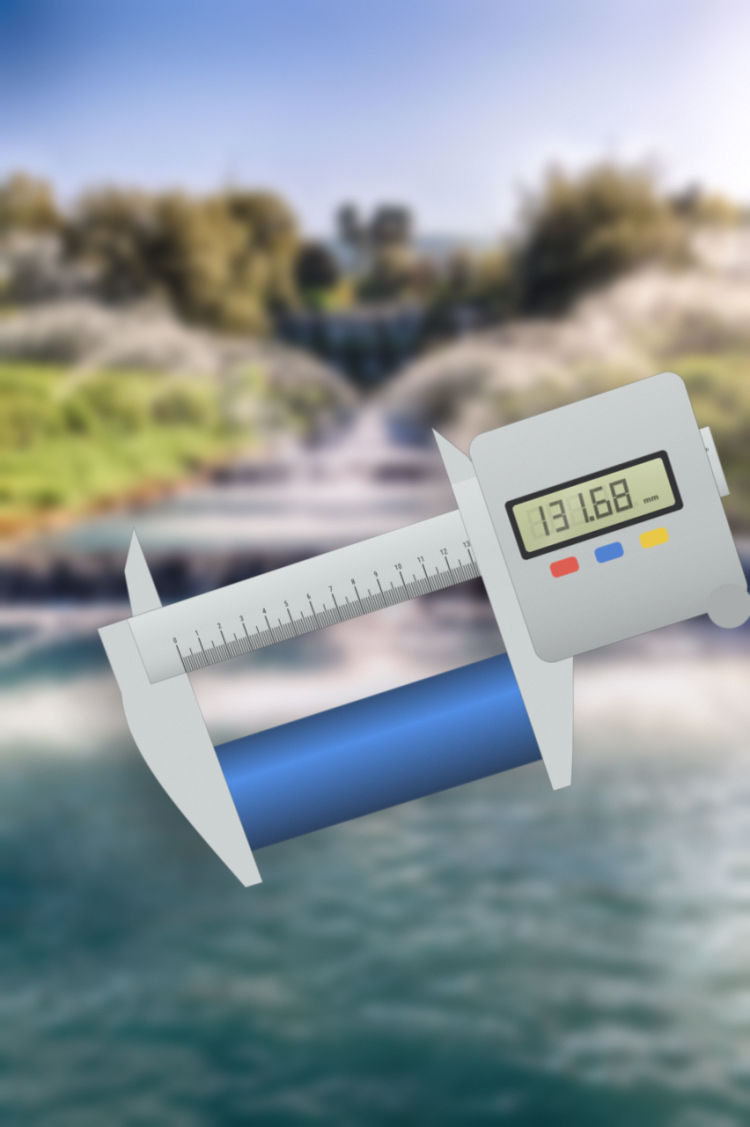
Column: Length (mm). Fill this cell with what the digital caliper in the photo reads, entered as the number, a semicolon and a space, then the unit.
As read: 131.68; mm
